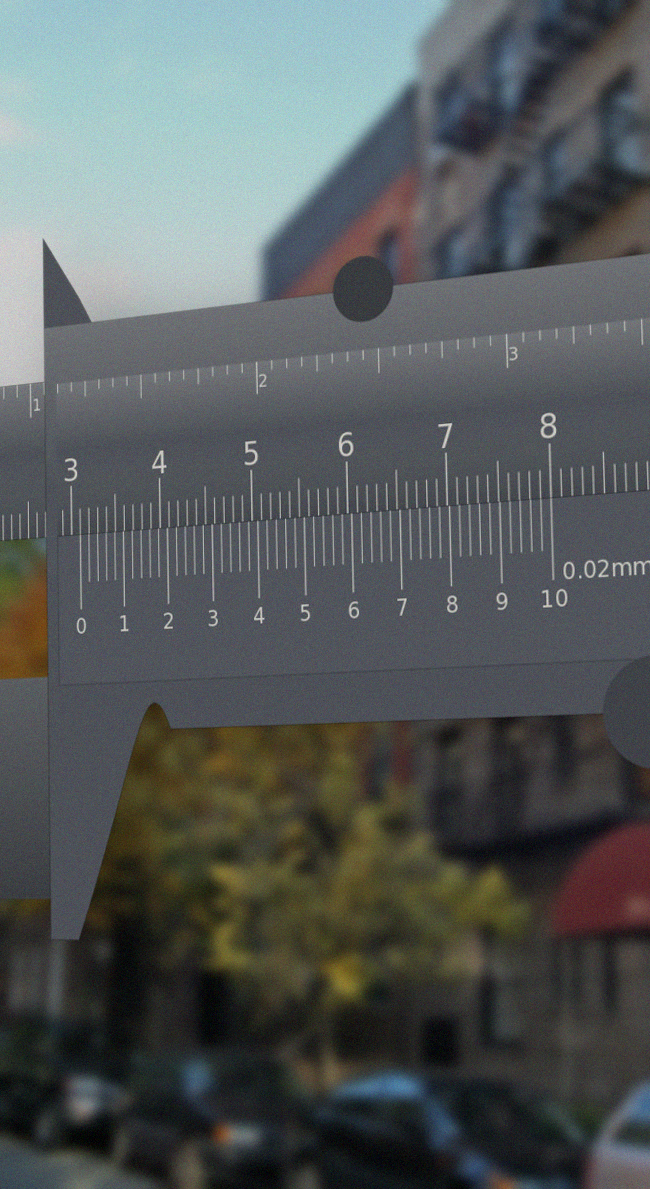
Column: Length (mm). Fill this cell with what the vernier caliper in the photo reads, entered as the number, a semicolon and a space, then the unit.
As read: 31.0; mm
